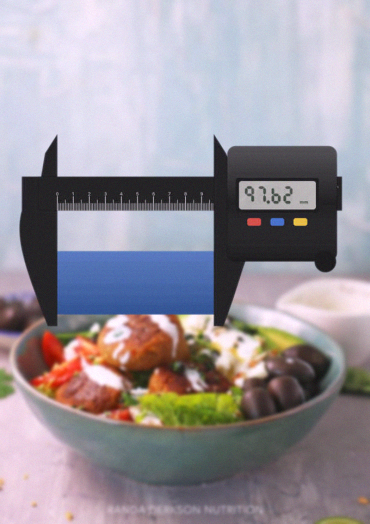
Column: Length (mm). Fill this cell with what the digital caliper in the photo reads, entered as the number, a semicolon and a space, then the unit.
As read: 97.62; mm
